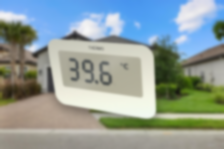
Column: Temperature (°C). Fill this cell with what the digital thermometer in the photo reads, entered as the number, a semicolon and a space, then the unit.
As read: 39.6; °C
